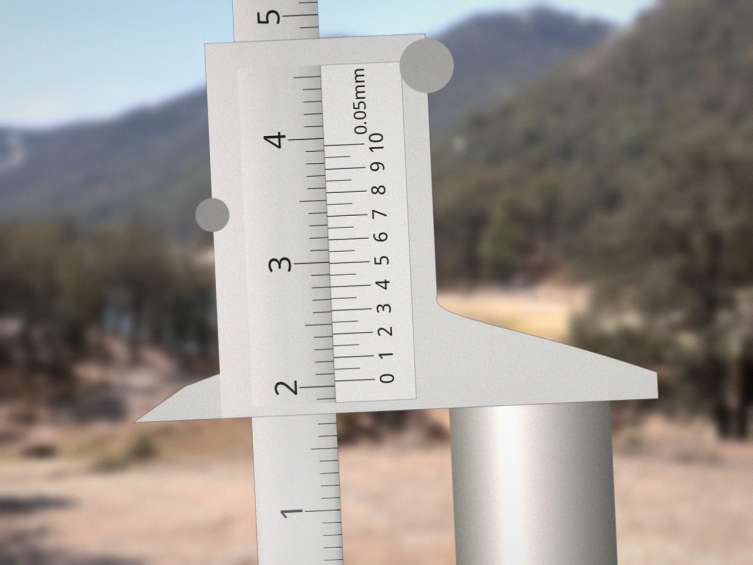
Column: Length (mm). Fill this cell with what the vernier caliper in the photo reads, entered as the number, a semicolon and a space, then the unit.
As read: 20.4; mm
